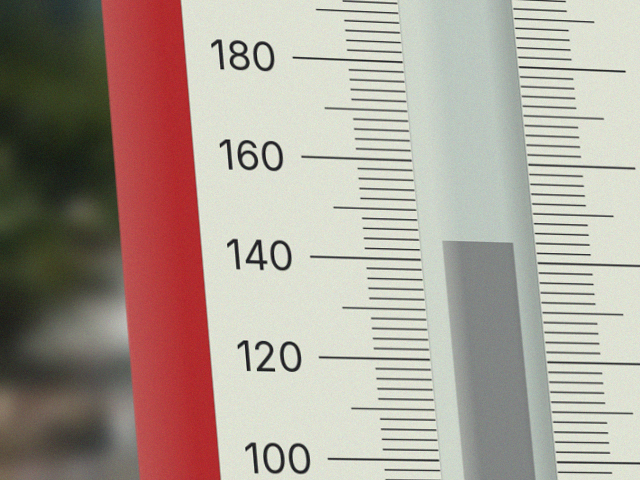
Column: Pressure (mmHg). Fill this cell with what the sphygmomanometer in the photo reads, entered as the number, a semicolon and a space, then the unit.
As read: 144; mmHg
